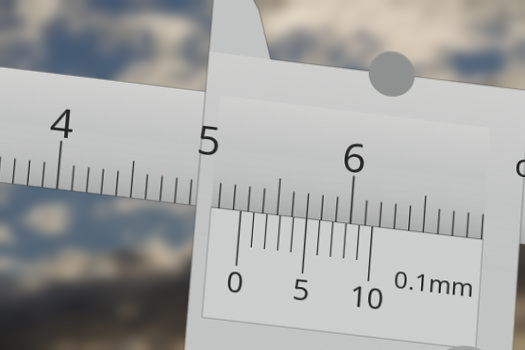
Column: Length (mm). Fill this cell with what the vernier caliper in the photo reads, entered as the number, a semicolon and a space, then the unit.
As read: 52.5; mm
